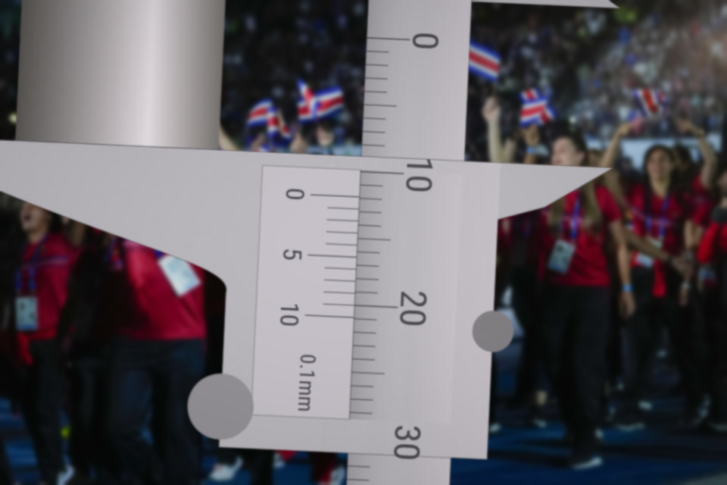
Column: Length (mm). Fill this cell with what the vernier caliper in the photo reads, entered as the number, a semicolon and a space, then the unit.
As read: 11.9; mm
